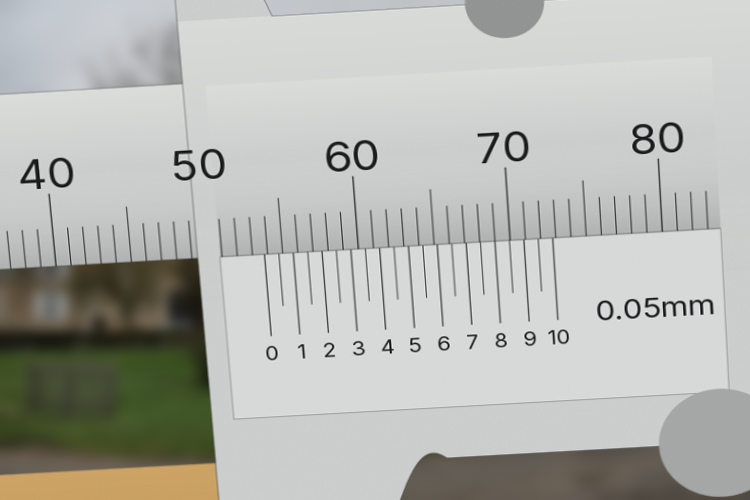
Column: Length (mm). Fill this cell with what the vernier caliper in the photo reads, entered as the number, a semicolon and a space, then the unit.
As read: 53.8; mm
